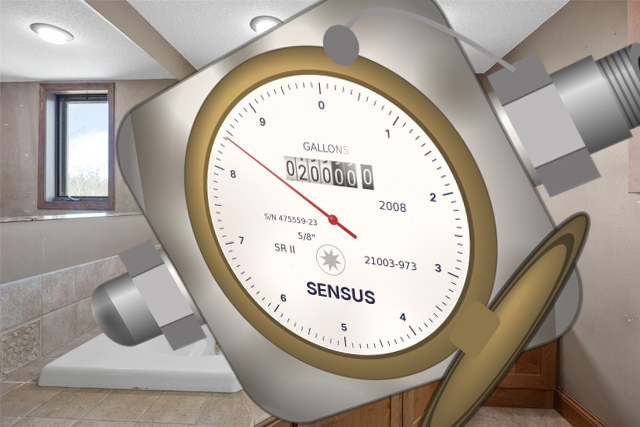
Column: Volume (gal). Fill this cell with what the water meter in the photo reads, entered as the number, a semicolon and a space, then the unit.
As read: 199998.4; gal
